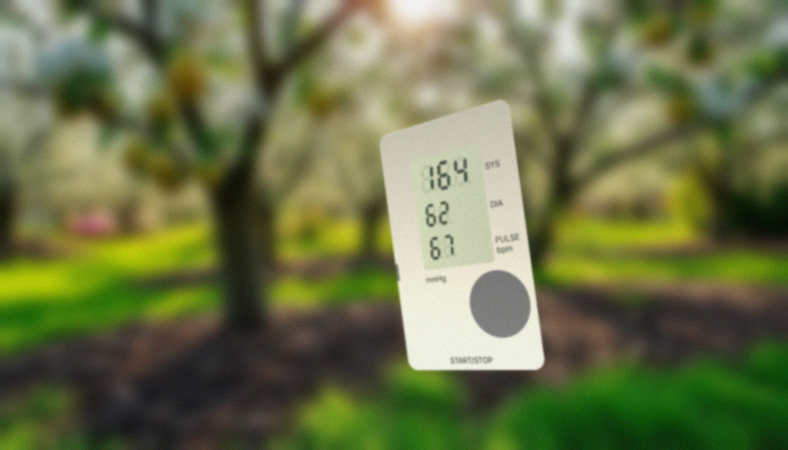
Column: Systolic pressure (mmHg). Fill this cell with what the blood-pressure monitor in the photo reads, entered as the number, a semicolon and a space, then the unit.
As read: 164; mmHg
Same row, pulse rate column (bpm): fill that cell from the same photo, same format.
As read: 67; bpm
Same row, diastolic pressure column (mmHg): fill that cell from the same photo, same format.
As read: 62; mmHg
